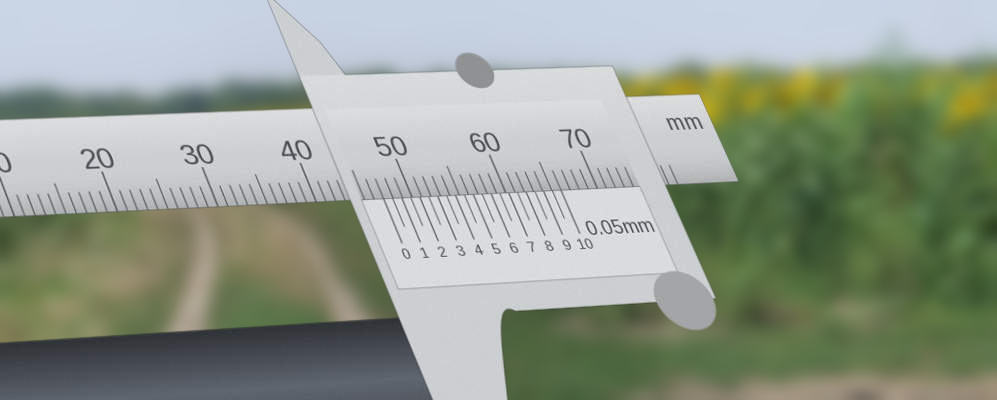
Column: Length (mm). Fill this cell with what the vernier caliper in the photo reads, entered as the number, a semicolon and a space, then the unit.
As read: 47.0; mm
